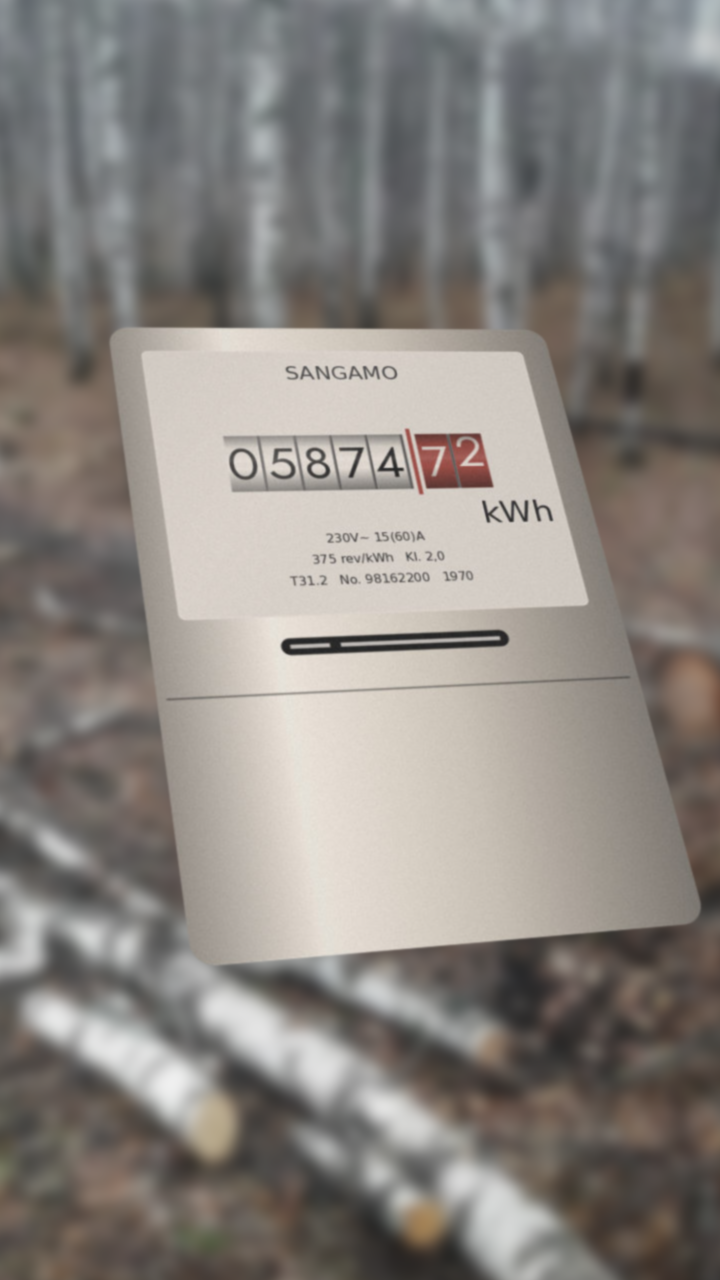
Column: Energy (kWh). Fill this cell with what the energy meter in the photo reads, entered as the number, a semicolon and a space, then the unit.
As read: 5874.72; kWh
